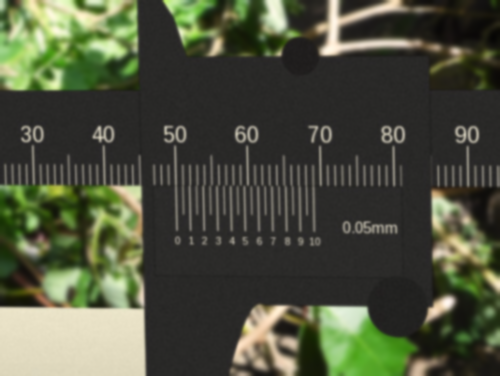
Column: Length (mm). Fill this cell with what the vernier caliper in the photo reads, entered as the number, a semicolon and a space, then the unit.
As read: 50.0; mm
